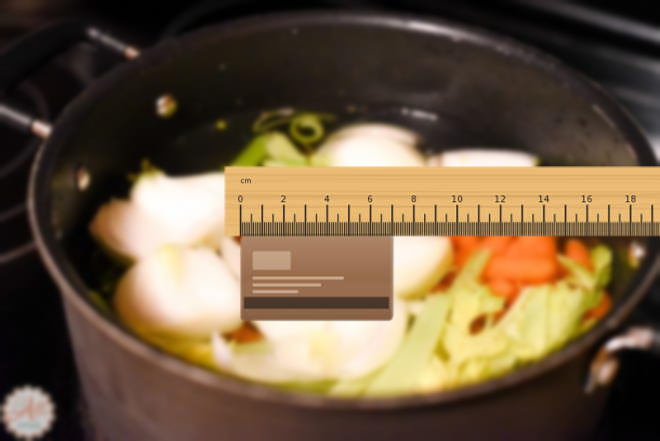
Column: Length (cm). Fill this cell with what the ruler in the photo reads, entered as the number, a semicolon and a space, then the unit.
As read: 7; cm
